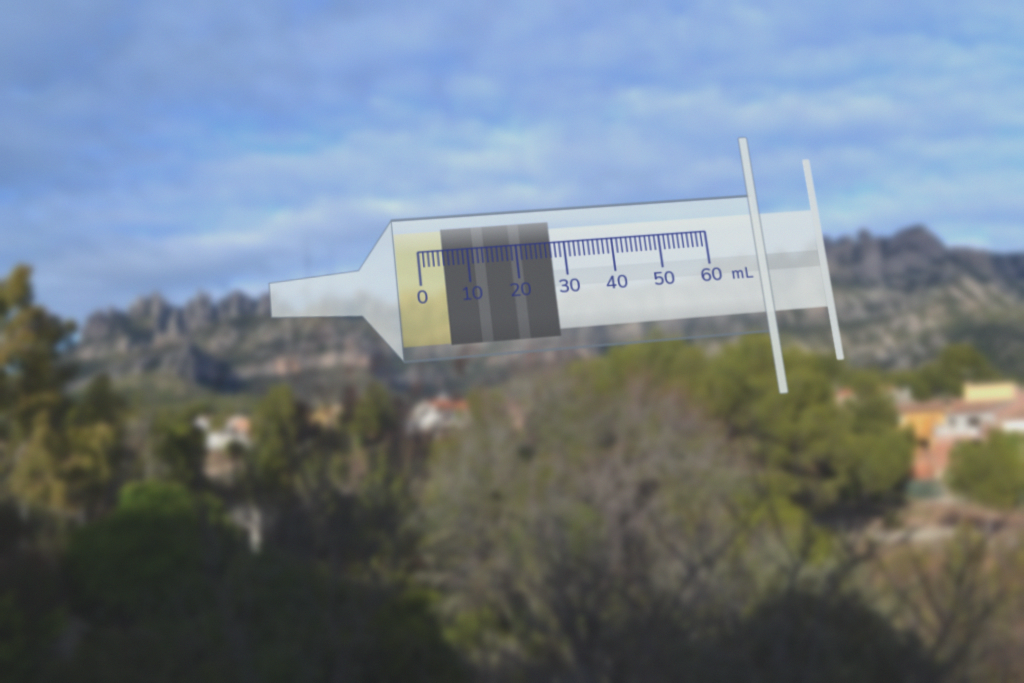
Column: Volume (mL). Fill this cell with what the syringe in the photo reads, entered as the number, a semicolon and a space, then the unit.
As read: 5; mL
